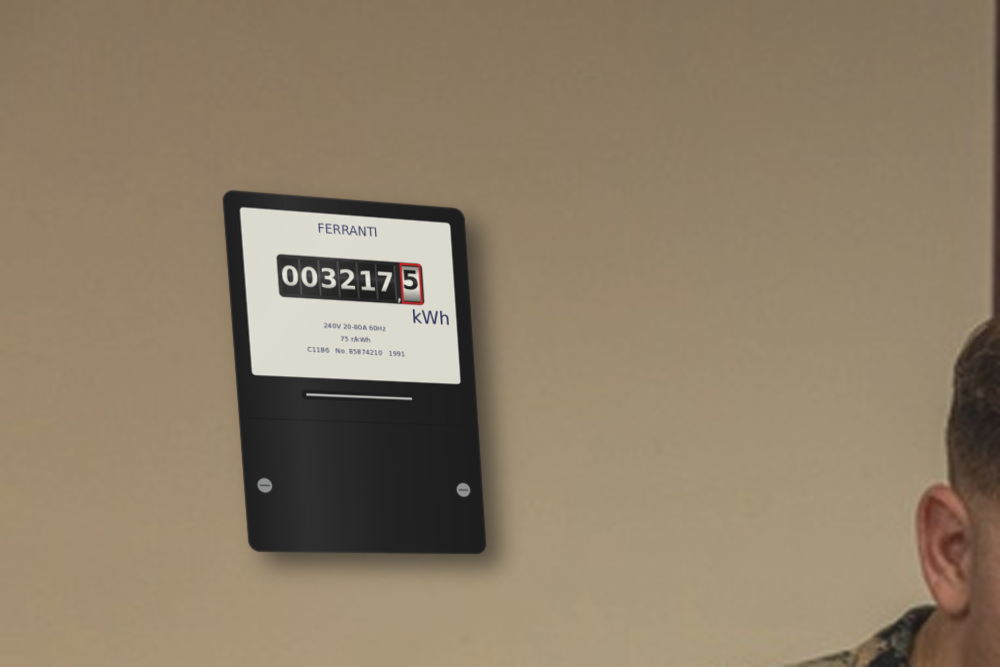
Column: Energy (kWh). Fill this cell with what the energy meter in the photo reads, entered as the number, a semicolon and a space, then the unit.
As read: 3217.5; kWh
